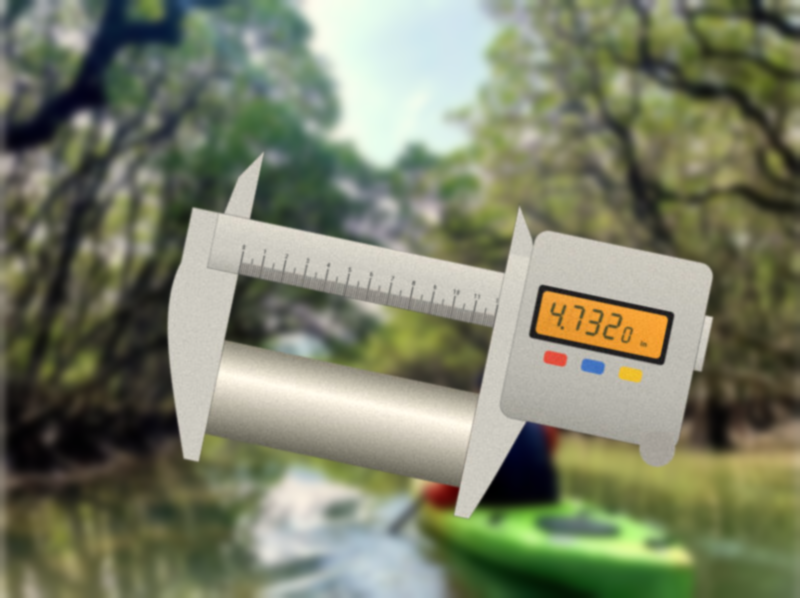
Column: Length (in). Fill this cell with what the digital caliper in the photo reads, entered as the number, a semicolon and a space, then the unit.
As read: 4.7320; in
